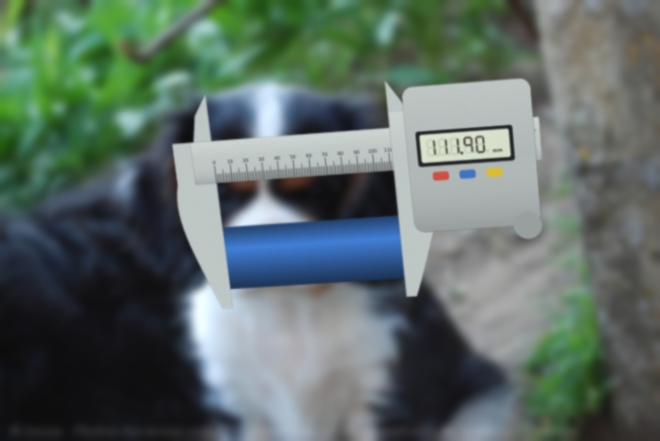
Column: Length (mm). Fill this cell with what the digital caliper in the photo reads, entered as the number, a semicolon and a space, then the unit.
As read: 111.90; mm
